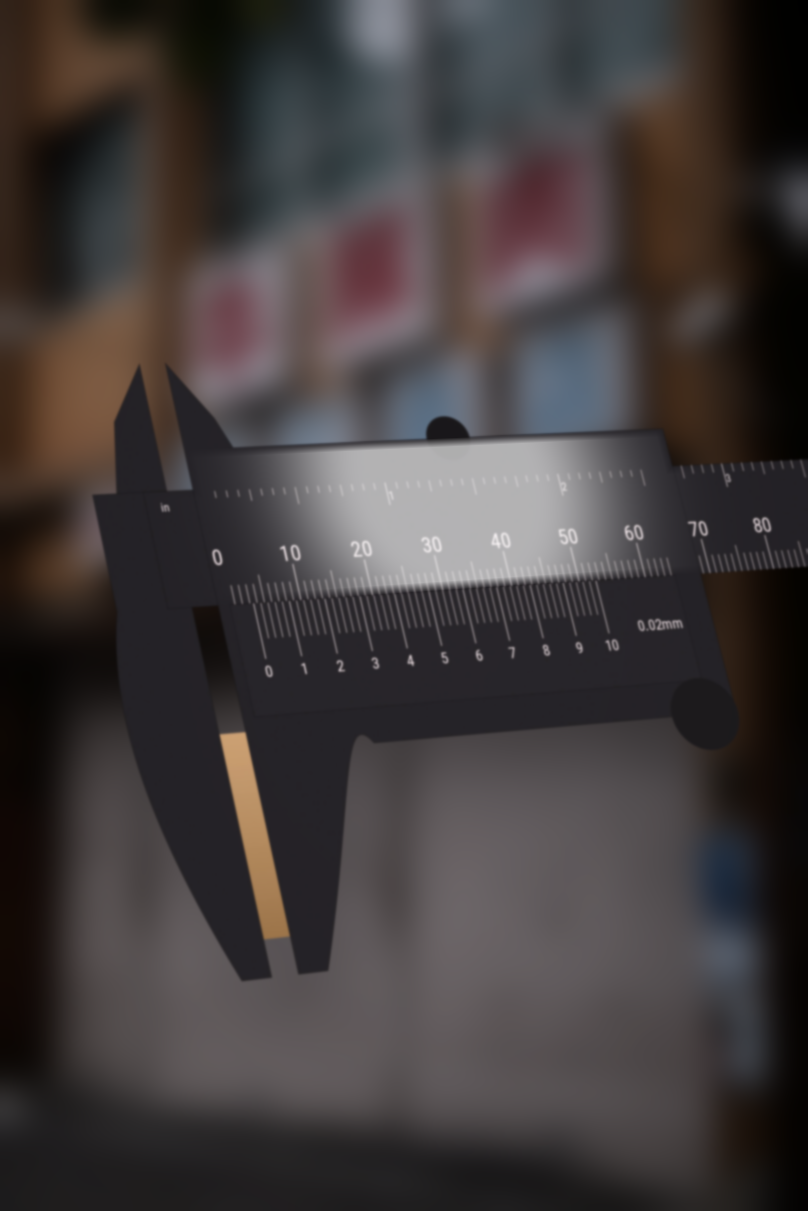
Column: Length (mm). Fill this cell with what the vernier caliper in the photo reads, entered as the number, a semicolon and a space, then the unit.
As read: 3.5; mm
